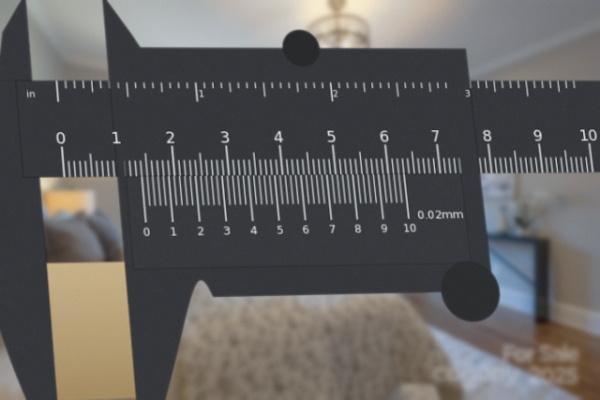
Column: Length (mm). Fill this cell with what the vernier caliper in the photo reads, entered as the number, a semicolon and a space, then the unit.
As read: 14.0; mm
